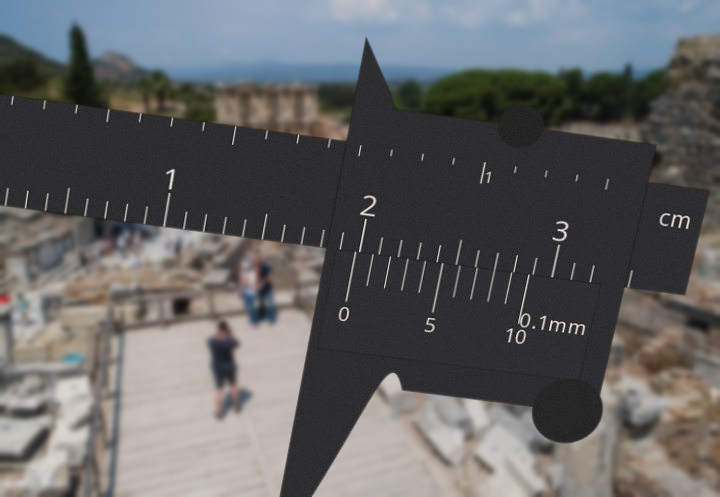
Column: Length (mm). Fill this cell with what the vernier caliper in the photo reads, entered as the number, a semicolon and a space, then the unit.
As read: 19.8; mm
